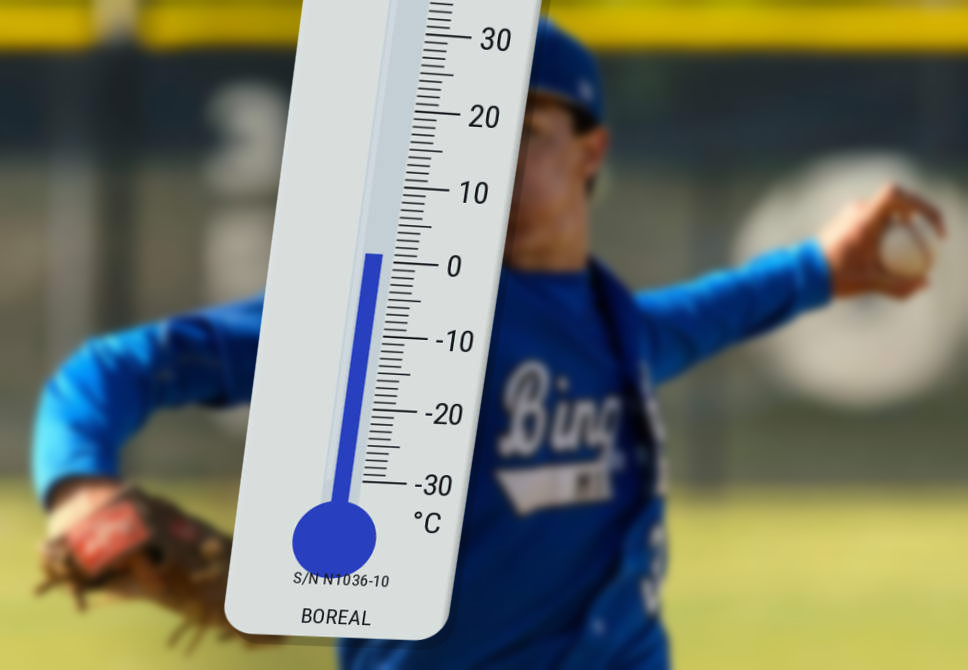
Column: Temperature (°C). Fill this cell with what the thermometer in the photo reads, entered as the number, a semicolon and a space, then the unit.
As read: 1; °C
